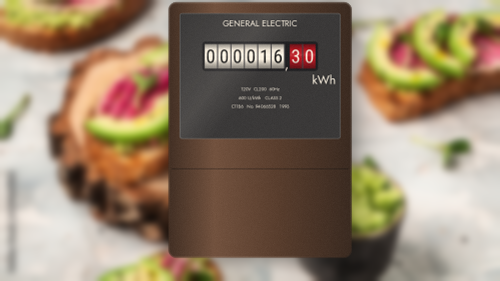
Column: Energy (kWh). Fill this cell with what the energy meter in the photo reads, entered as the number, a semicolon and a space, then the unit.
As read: 16.30; kWh
